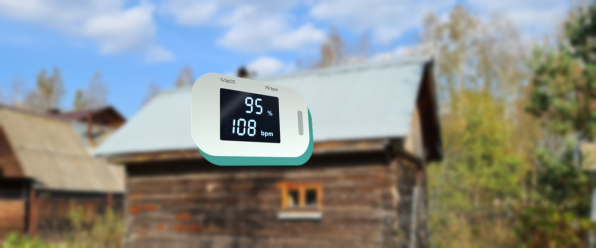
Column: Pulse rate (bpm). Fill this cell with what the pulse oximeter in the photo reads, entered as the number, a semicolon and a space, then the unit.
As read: 108; bpm
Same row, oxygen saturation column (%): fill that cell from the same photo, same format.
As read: 95; %
